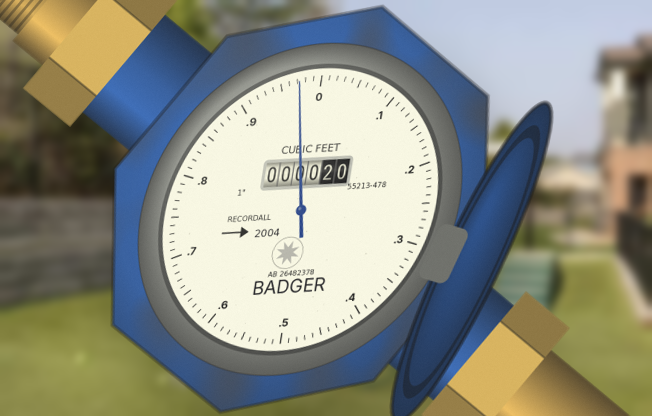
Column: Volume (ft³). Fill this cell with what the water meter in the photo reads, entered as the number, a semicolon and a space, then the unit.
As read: 19.97; ft³
